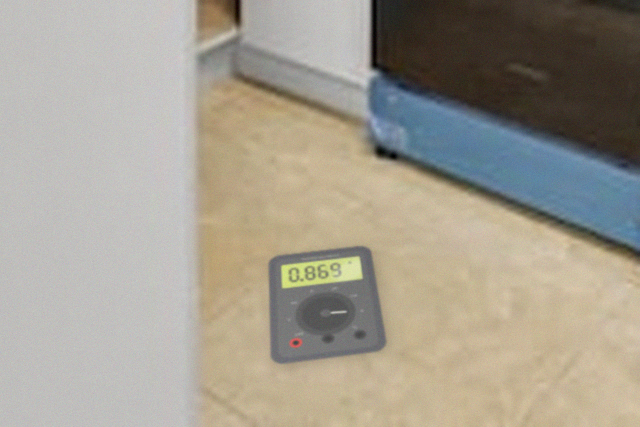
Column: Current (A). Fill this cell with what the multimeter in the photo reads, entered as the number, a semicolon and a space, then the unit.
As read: 0.869; A
